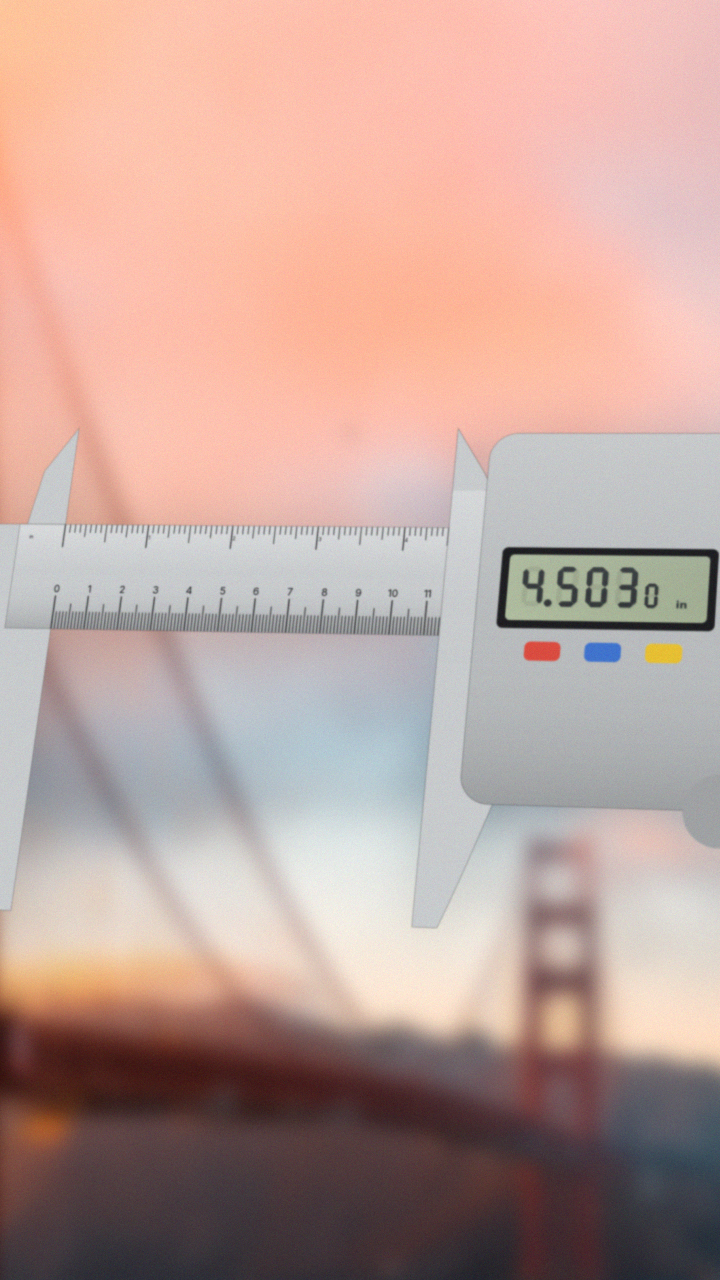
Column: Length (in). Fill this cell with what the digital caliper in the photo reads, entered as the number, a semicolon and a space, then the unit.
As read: 4.5030; in
